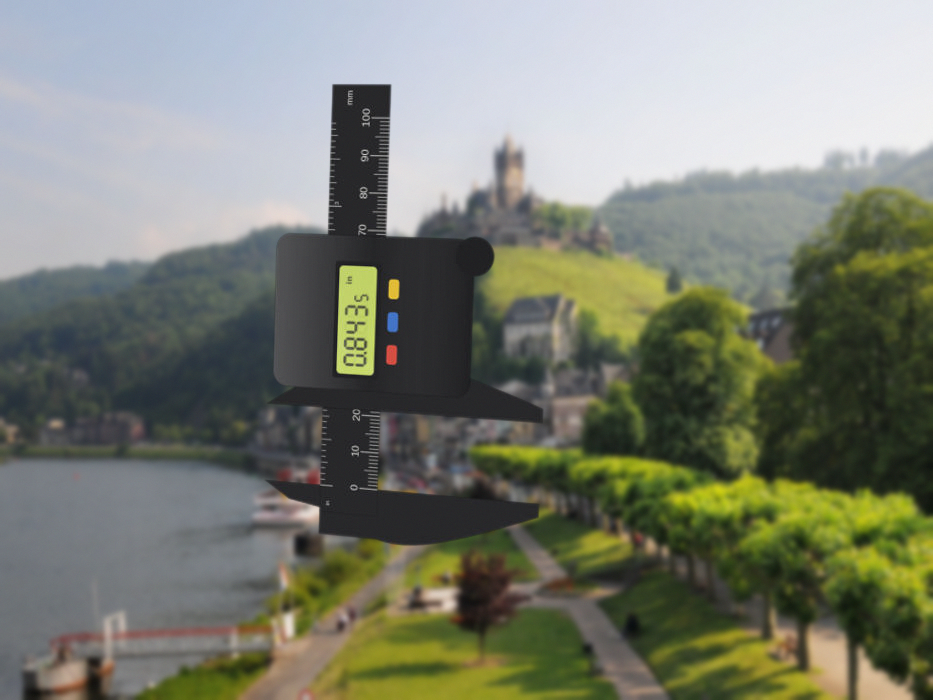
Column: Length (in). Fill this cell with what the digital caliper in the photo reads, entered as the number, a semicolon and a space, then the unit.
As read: 0.8435; in
